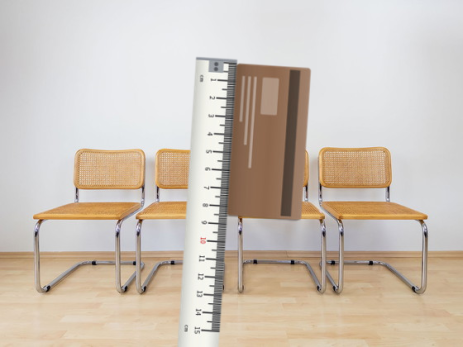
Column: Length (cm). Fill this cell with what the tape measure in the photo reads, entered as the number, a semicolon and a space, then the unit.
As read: 8.5; cm
